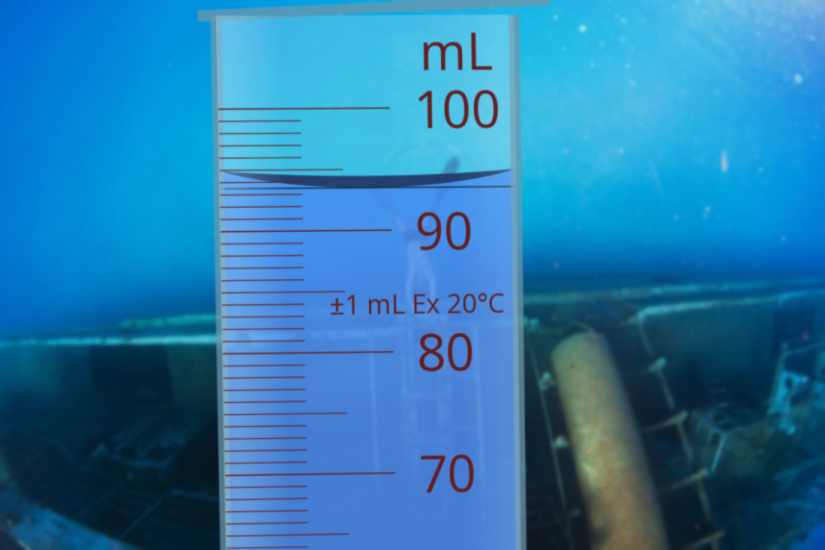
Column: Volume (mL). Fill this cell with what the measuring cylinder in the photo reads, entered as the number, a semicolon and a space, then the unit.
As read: 93.5; mL
